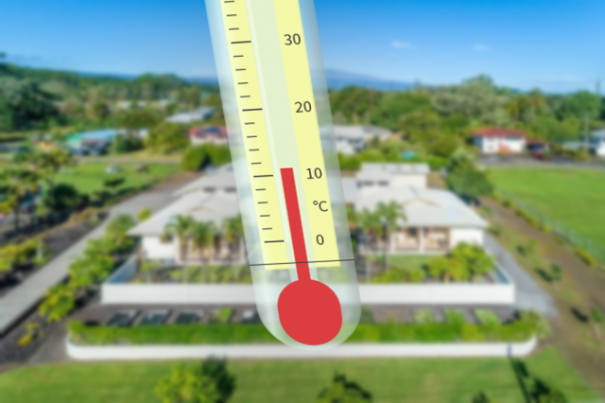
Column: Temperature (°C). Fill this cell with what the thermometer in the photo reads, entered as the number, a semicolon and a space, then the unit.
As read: 11; °C
